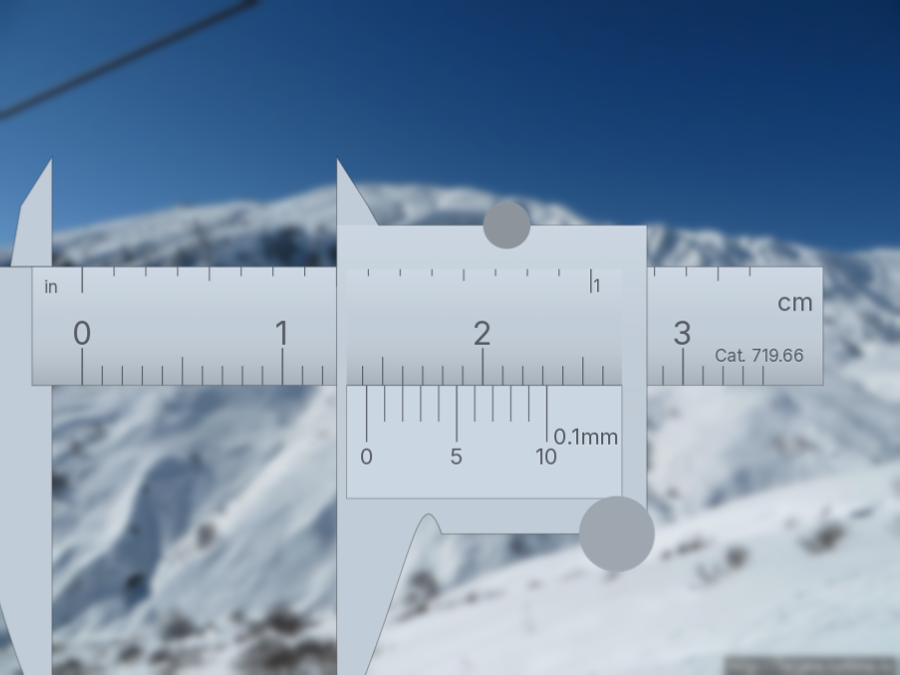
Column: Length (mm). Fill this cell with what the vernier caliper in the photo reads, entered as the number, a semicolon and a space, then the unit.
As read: 14.2; mm
